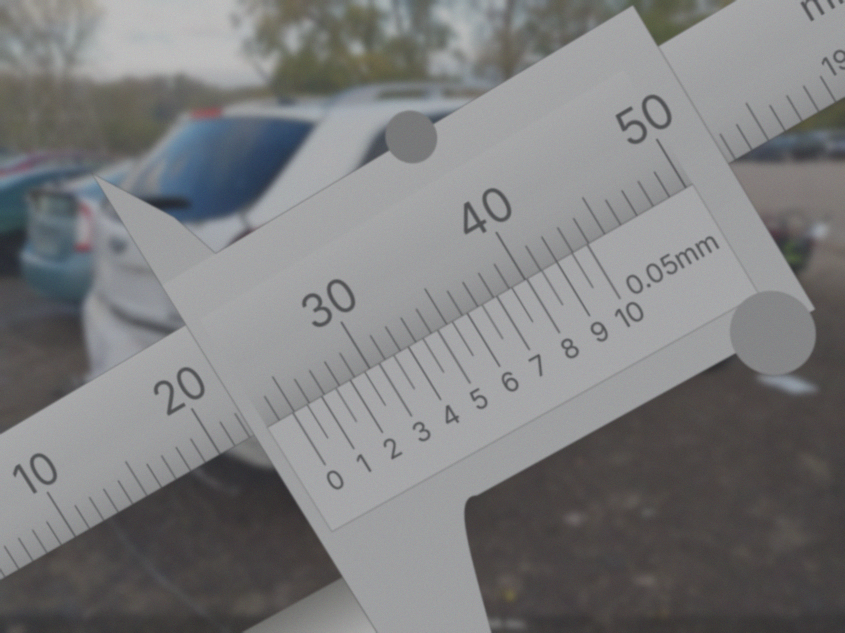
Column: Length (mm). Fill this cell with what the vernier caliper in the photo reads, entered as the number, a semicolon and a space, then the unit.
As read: 24.9; mm
